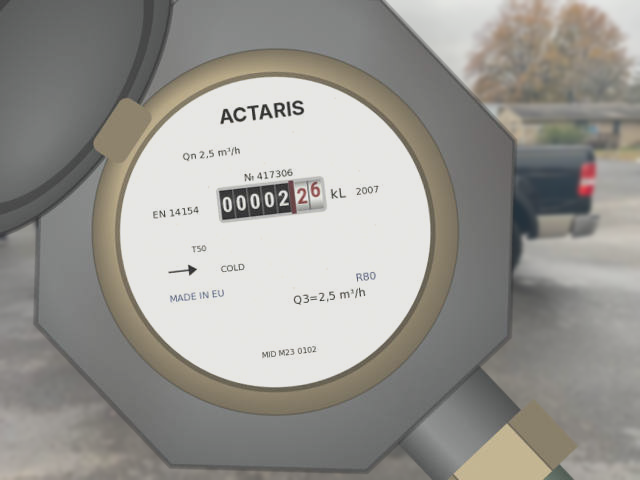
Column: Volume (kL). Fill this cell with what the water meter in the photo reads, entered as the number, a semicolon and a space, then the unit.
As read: 2.26; kL
